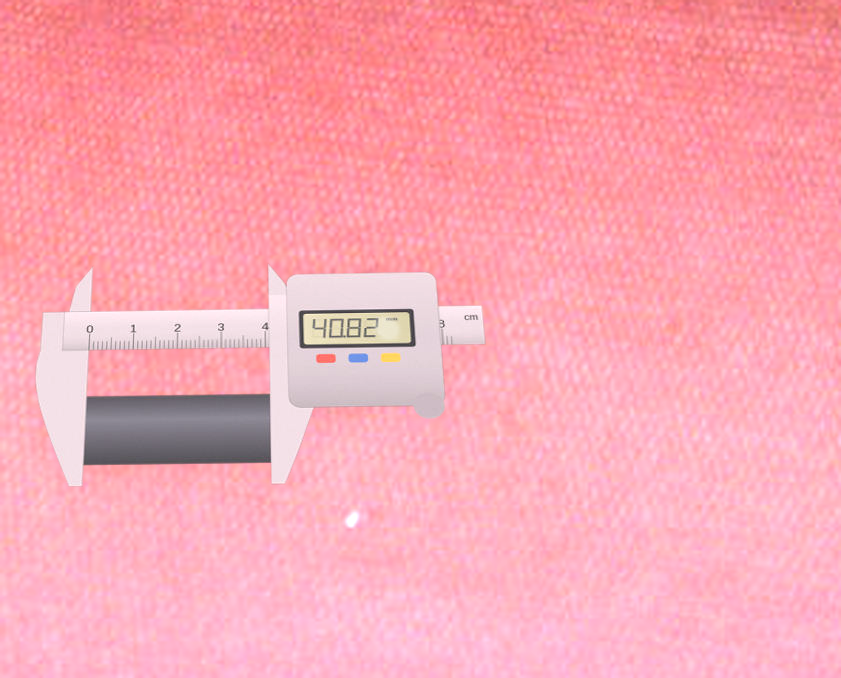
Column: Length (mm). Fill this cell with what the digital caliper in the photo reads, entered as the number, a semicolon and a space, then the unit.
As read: 40.82; mm
